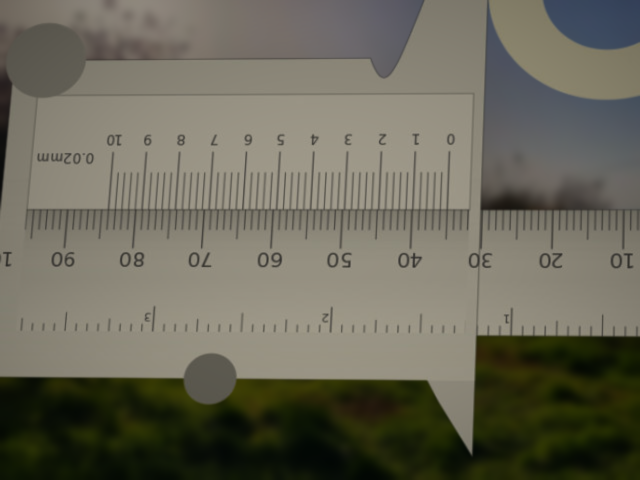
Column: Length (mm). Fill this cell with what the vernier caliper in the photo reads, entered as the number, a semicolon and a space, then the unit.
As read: 35.0; mm
